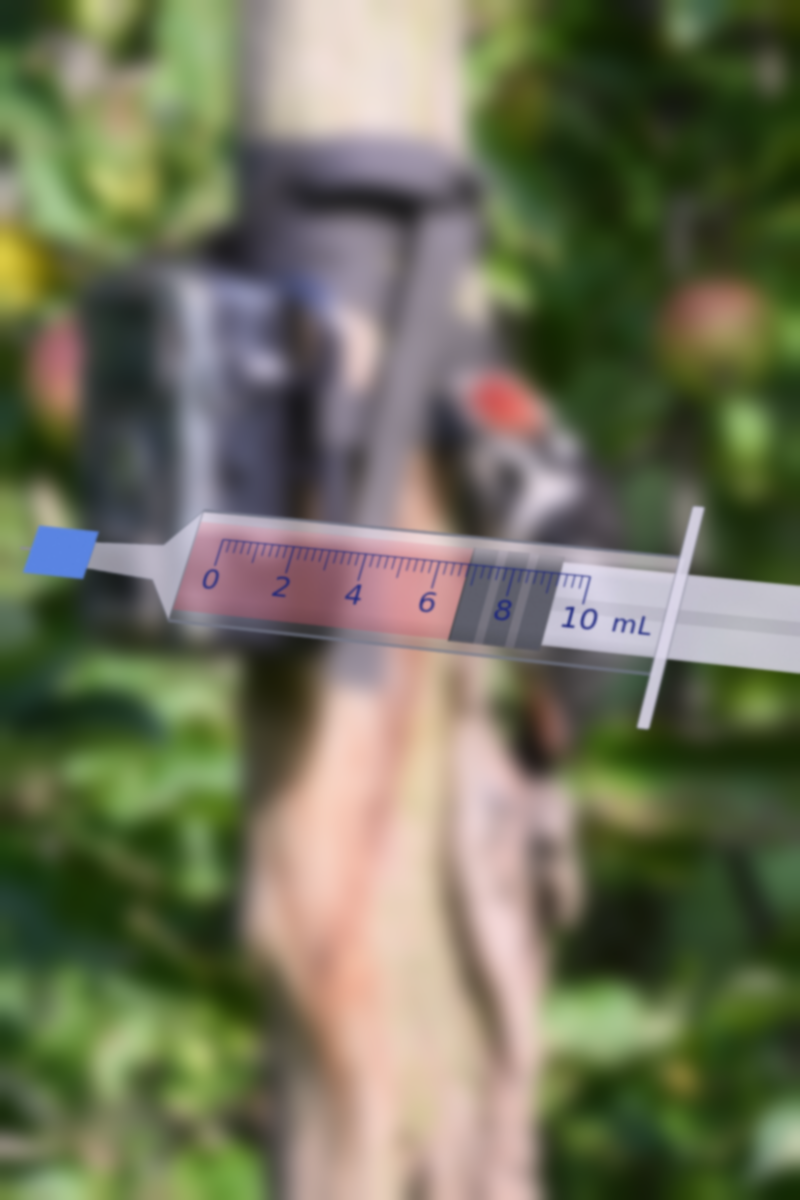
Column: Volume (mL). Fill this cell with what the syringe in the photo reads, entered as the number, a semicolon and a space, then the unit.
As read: 6.8; mL
